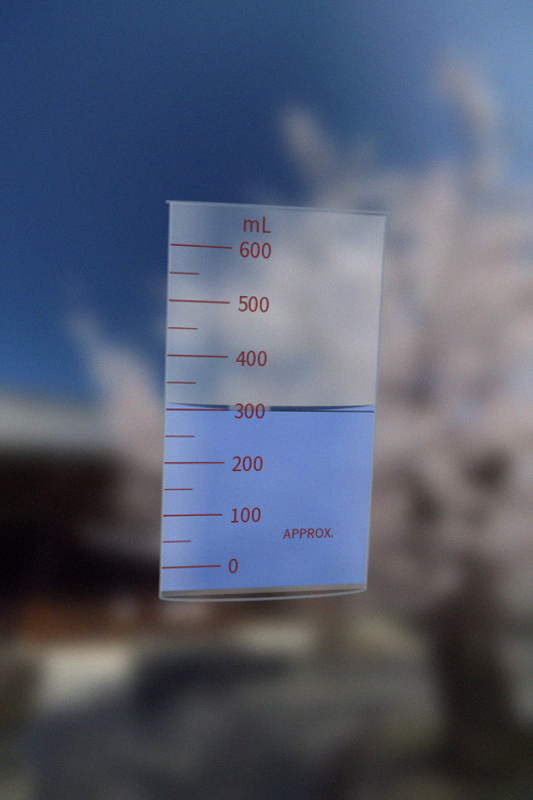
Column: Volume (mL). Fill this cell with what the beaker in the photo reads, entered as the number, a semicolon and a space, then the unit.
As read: 300; mL
